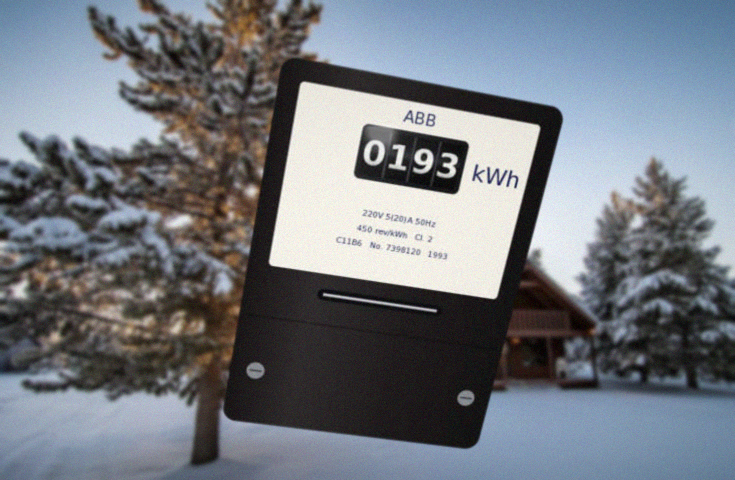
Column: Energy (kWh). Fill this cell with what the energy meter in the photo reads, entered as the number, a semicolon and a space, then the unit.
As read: 193; kWh
